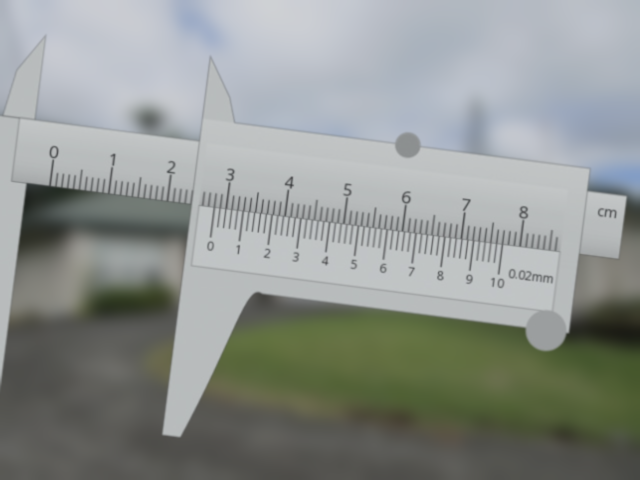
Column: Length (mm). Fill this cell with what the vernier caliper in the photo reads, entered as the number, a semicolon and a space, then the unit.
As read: 28.0; mm
